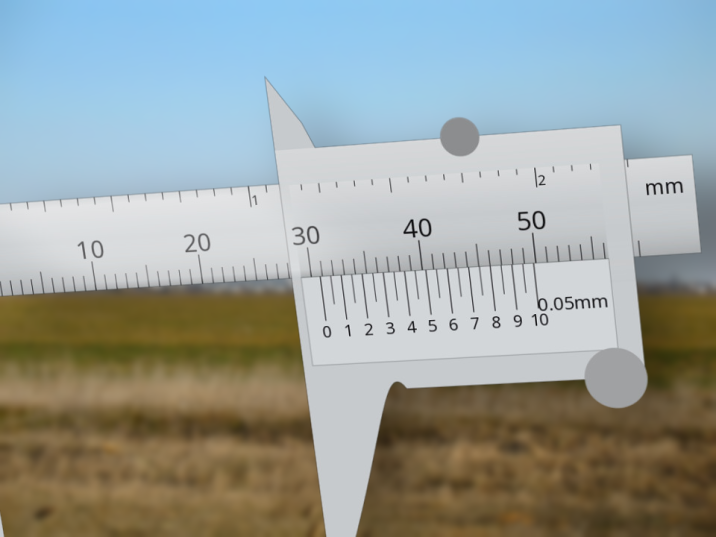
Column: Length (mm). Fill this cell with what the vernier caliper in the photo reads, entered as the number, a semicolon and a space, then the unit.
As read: 30.8; mm
